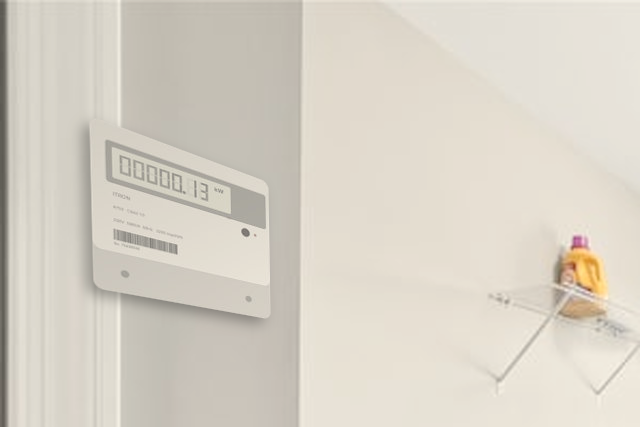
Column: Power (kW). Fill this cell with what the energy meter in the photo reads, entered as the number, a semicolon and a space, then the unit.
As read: 0.13; kW
